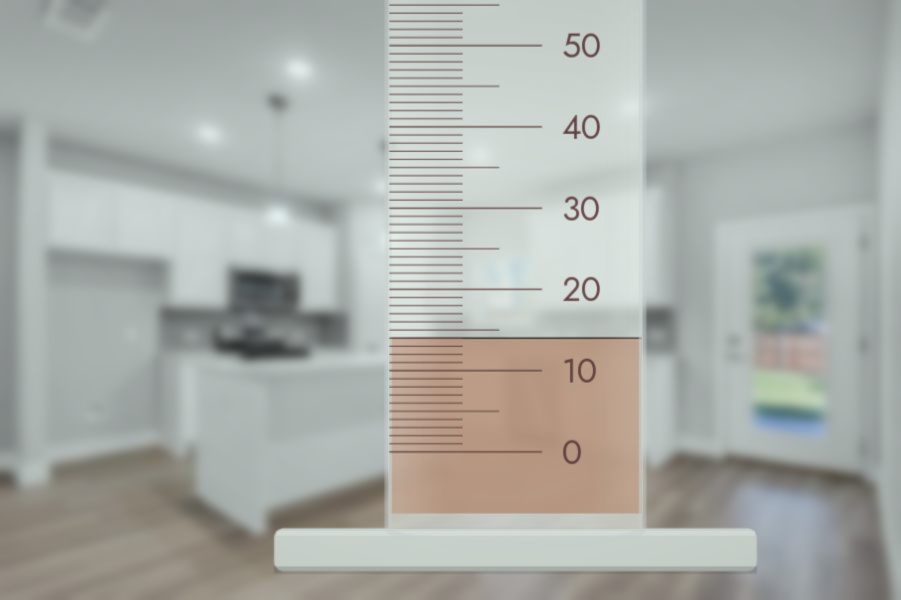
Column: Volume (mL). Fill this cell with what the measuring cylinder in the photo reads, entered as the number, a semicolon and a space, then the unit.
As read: 14; mL
